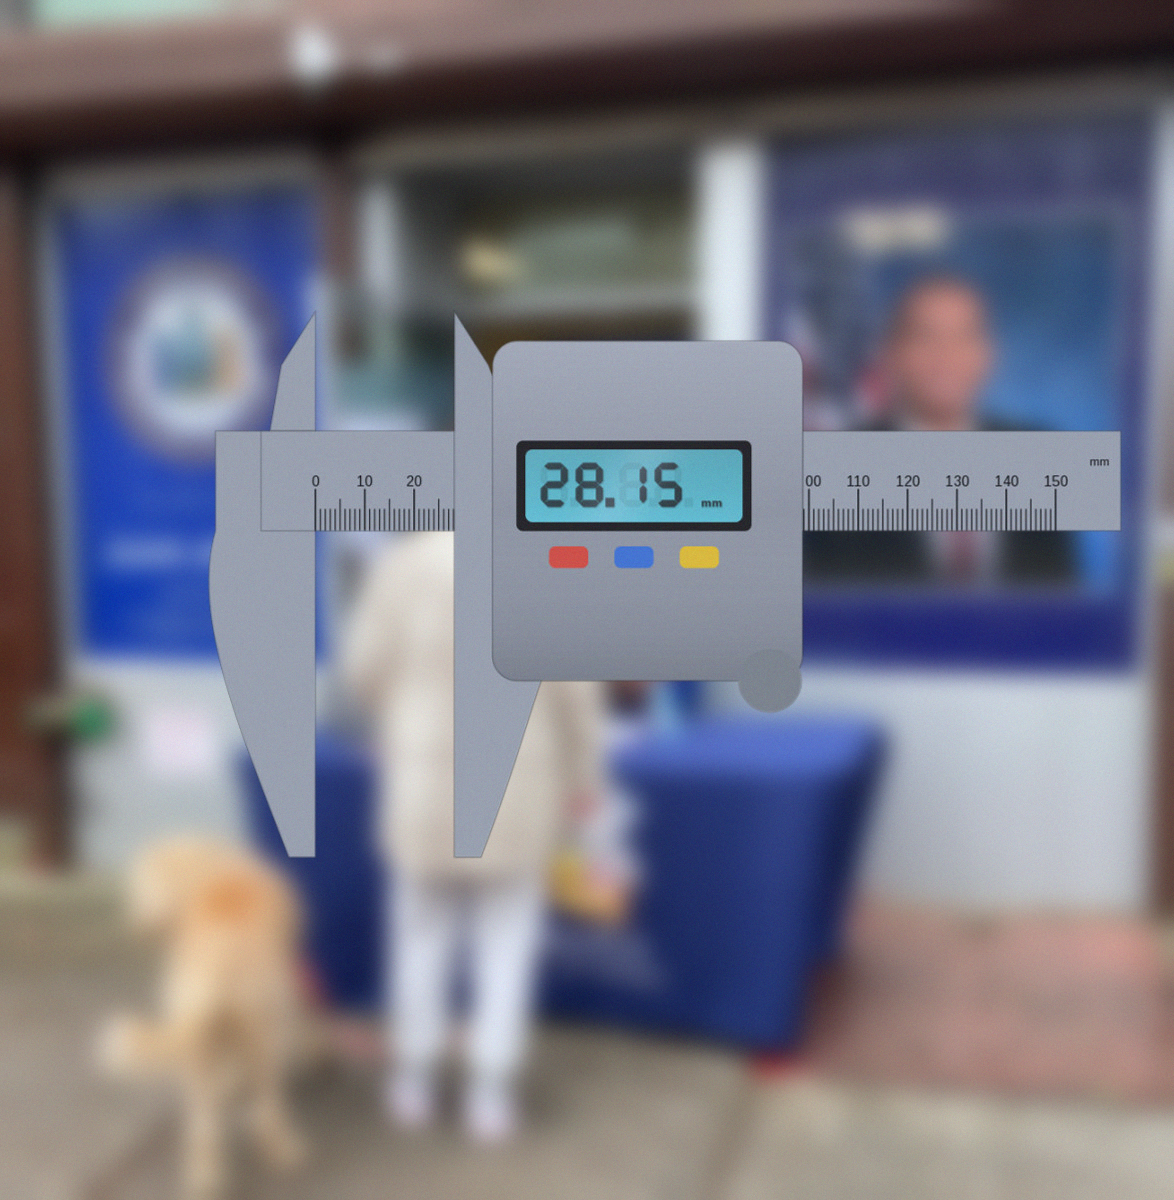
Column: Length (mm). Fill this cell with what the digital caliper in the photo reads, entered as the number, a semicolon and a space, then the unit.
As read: 28.15; mm
